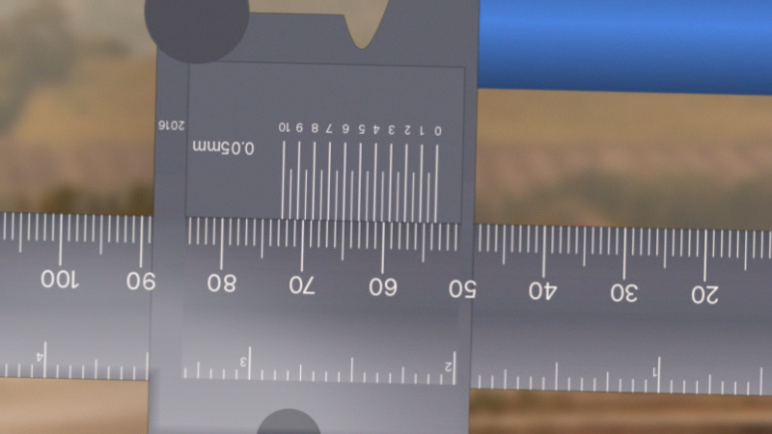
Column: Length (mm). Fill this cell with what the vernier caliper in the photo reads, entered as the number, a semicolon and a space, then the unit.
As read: 53.6; mm
